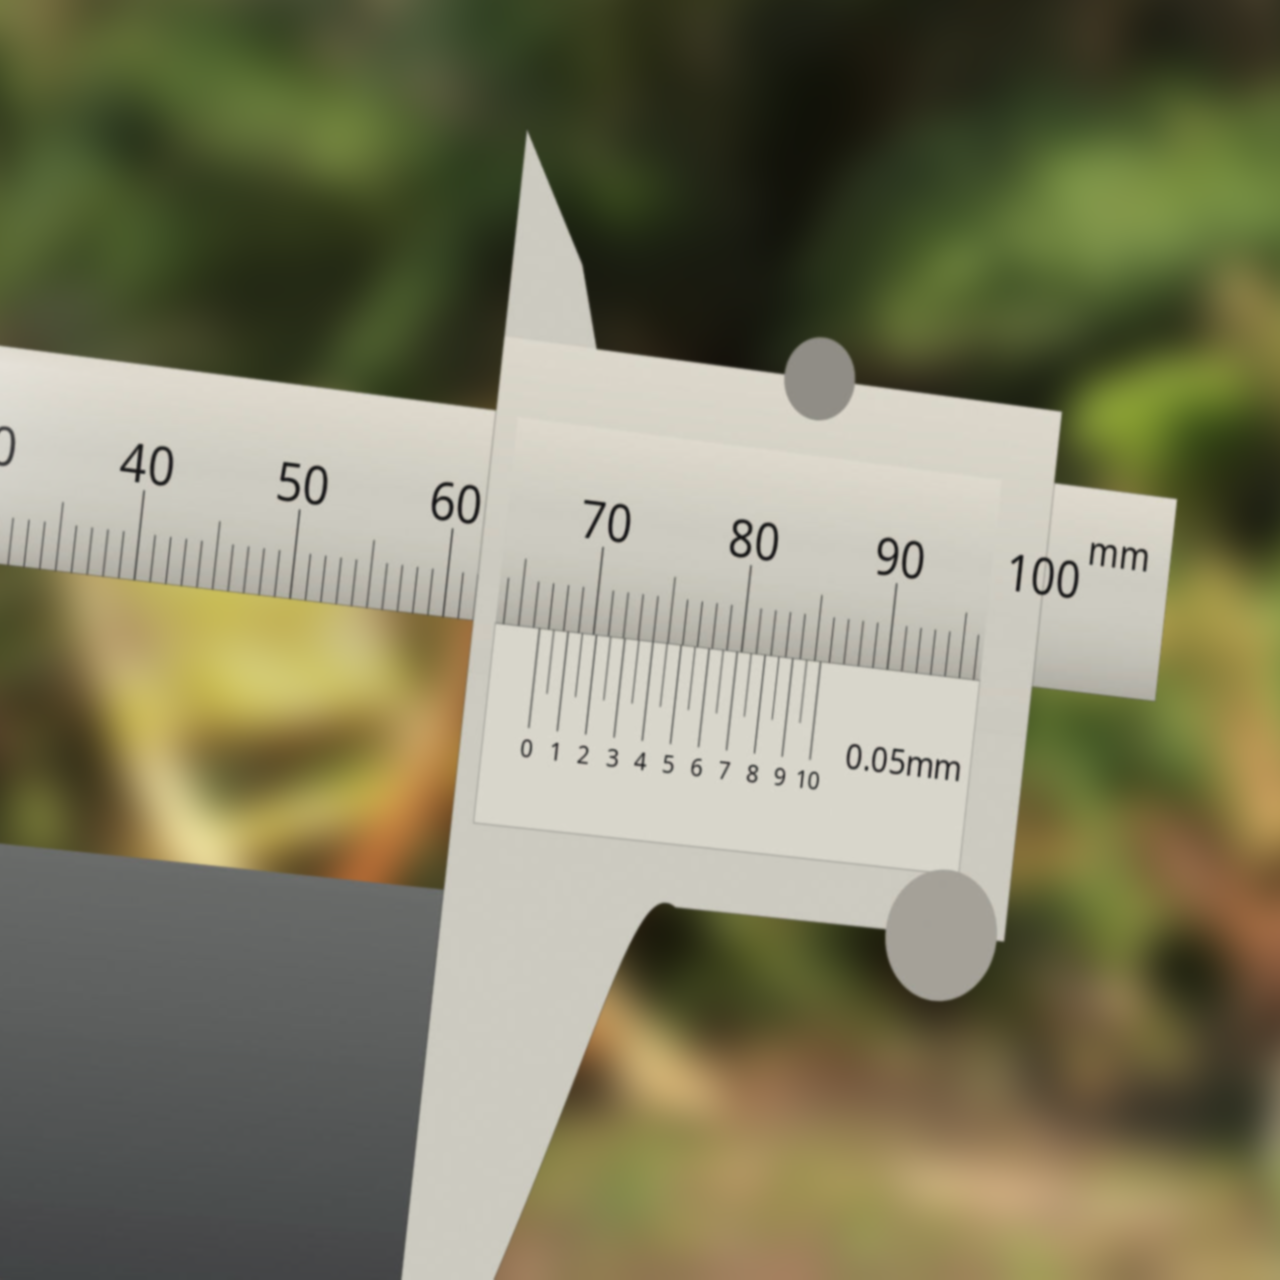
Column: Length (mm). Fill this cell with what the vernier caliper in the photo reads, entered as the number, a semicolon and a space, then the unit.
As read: 66.4; mm
